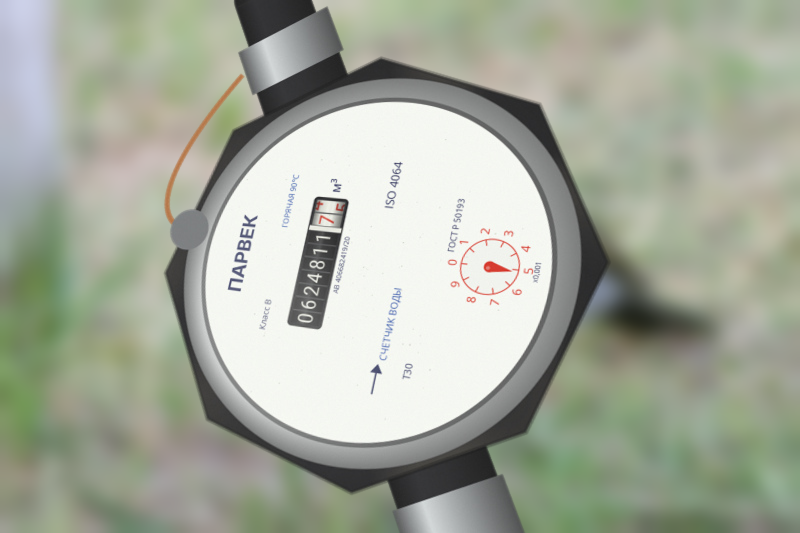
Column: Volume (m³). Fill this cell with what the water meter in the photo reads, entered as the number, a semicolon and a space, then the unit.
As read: 624811.745; m³
